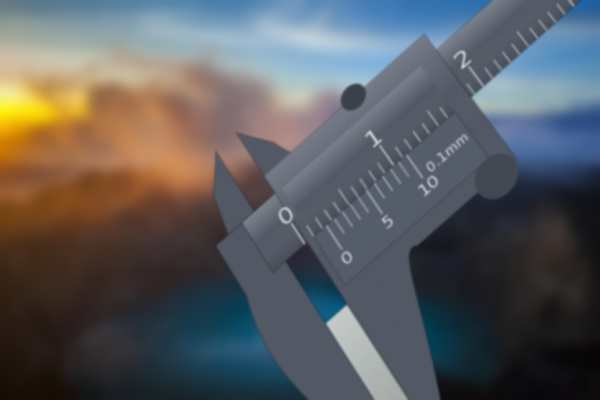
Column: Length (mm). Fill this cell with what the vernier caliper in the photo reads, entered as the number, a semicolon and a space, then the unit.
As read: 2.4; mm
